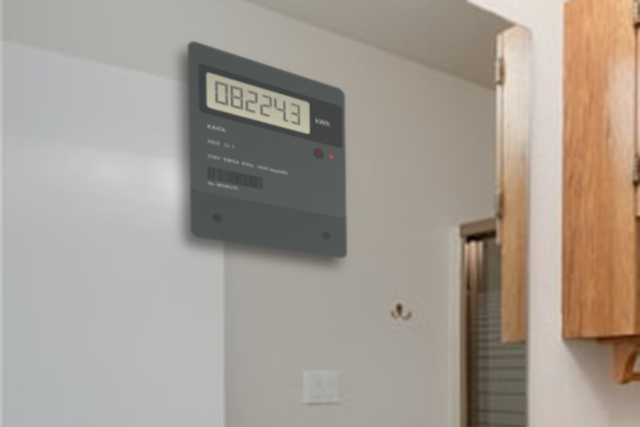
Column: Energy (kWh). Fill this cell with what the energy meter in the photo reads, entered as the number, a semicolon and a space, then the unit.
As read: 8224.3; kWh
